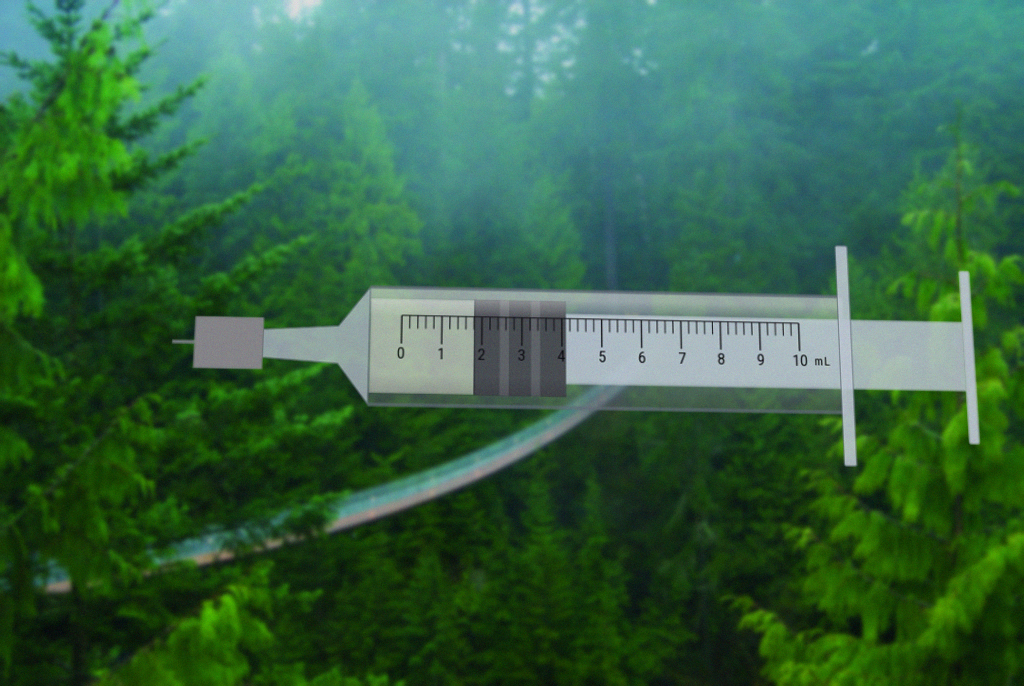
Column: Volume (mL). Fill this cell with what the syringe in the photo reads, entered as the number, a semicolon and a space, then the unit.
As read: 1.8; mL
